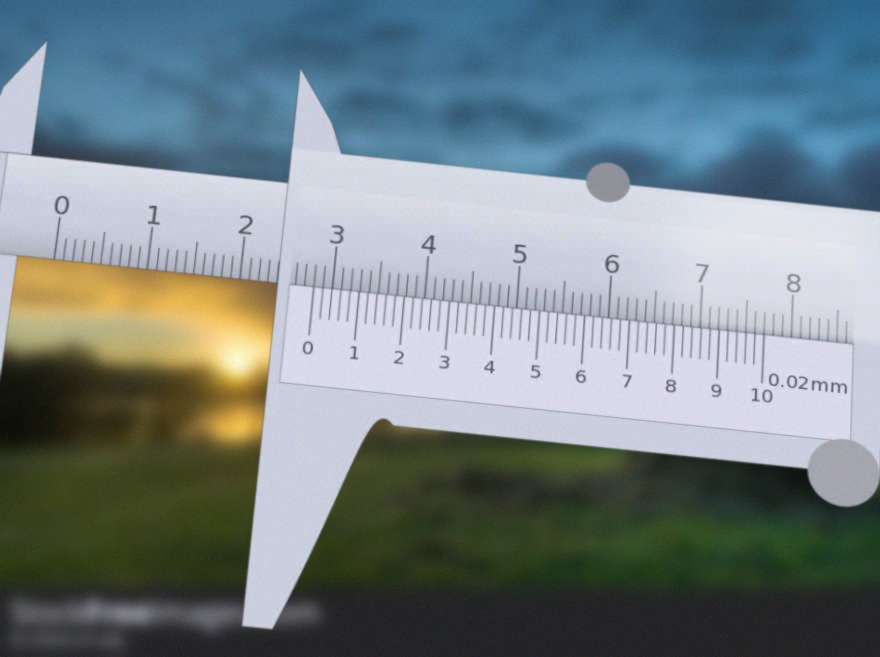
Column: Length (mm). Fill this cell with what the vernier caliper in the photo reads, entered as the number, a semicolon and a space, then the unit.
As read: 28.0; mm
